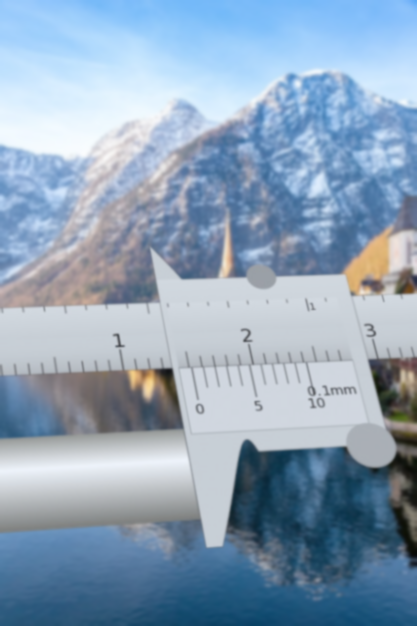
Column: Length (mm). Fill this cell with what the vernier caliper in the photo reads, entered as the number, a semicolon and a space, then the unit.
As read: 15.2; mm
